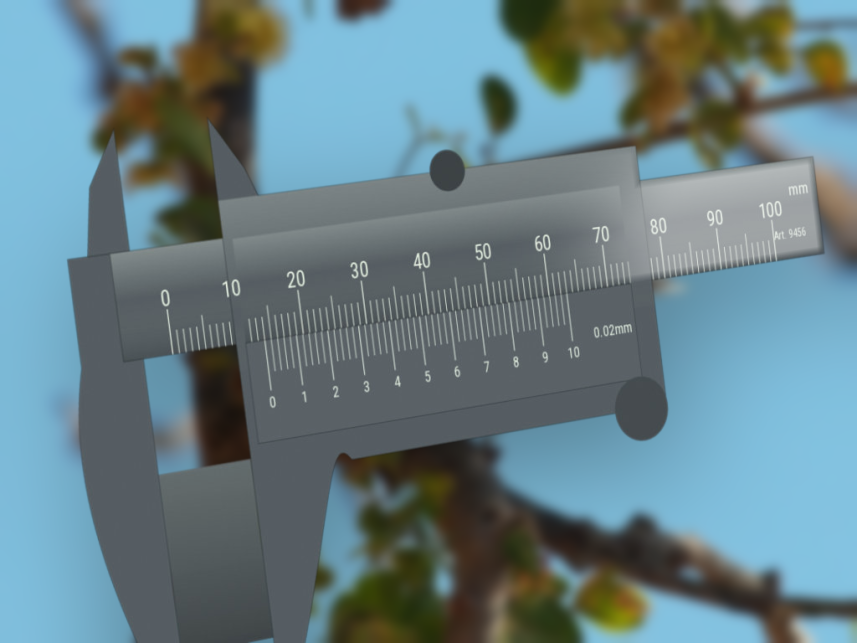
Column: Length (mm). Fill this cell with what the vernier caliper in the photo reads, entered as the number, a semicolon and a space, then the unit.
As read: 14.0; mm
